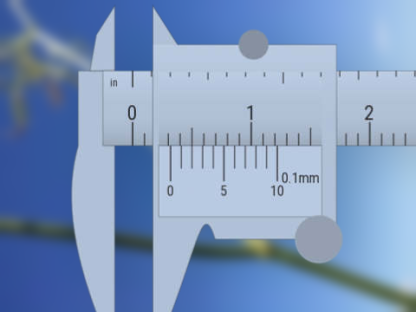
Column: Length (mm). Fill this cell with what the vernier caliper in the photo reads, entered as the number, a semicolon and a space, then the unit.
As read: 3.2; mm
